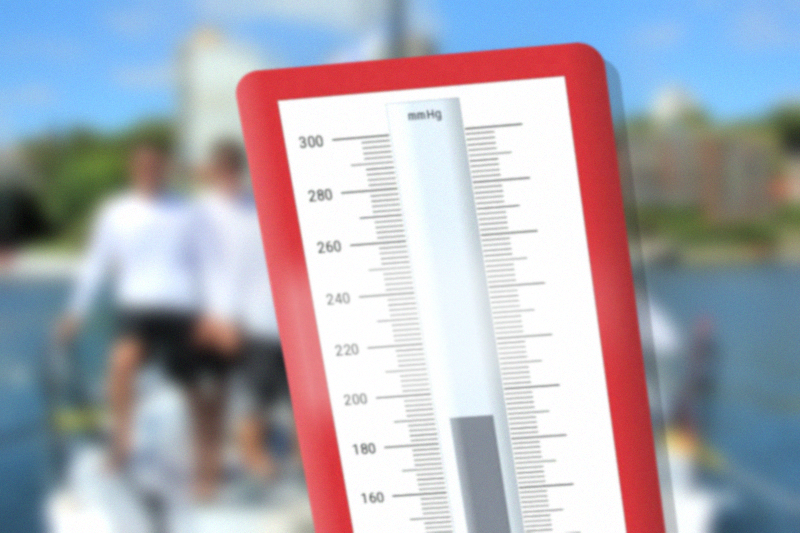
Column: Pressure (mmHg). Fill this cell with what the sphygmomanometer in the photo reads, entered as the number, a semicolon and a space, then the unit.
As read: 190; mmHg
